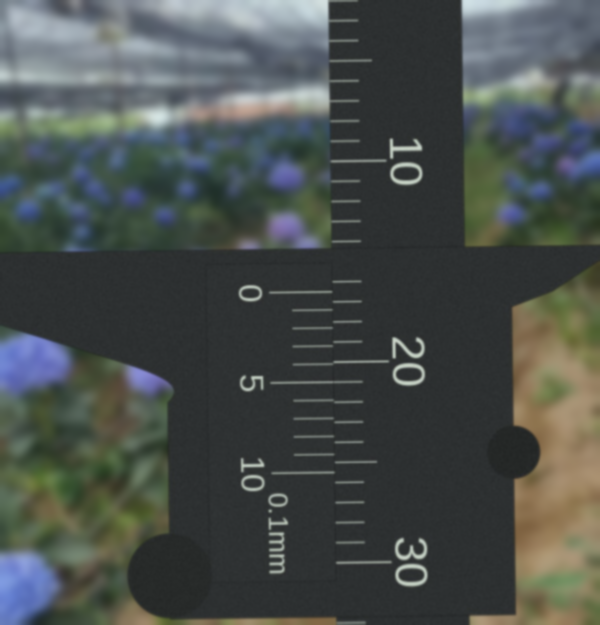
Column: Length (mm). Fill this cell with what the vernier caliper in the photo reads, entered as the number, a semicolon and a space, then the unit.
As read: 16.5; mm
